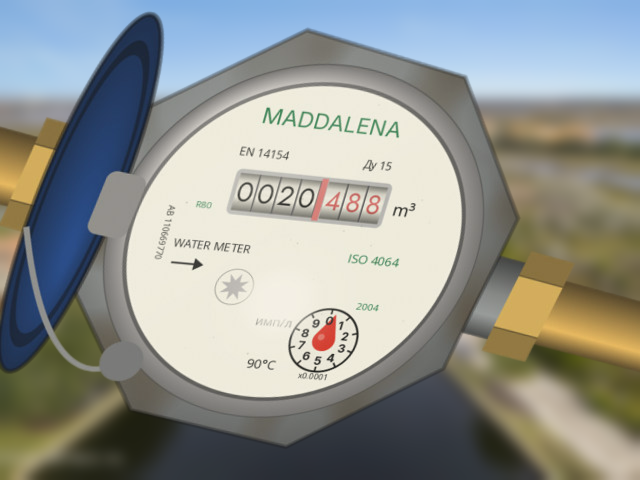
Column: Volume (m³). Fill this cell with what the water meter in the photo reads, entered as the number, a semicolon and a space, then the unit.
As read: 20.4880; m³
